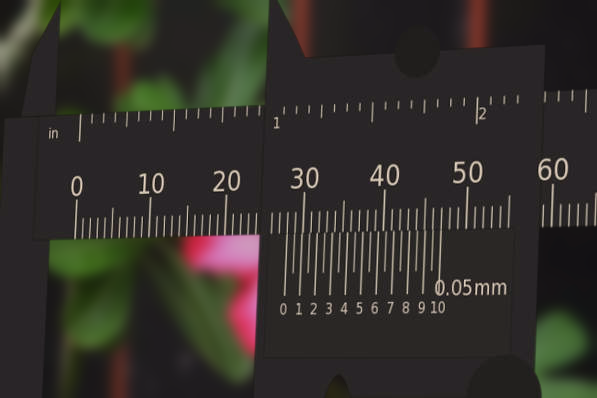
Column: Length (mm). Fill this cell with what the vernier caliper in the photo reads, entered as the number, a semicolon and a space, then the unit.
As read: 28.0; mm
